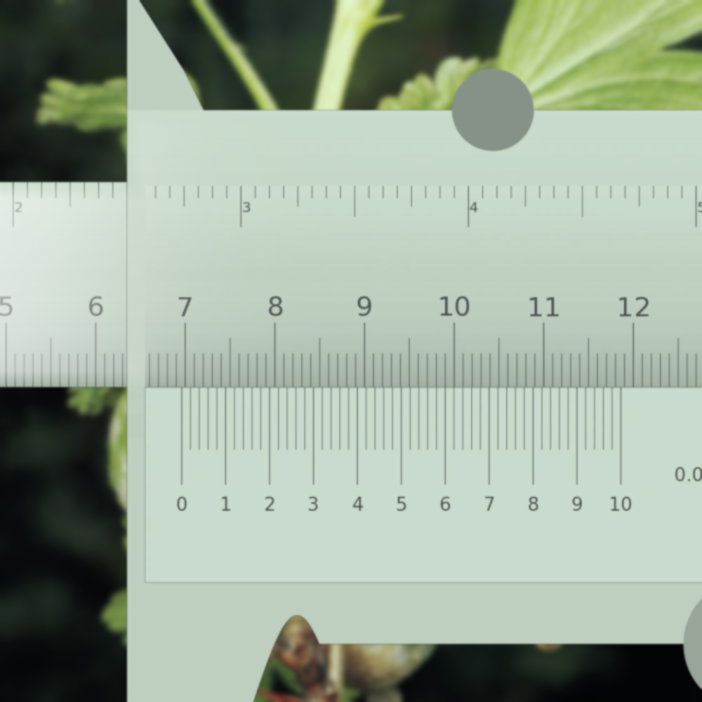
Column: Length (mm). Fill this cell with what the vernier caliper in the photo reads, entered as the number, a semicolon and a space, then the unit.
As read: 69.6; mm
